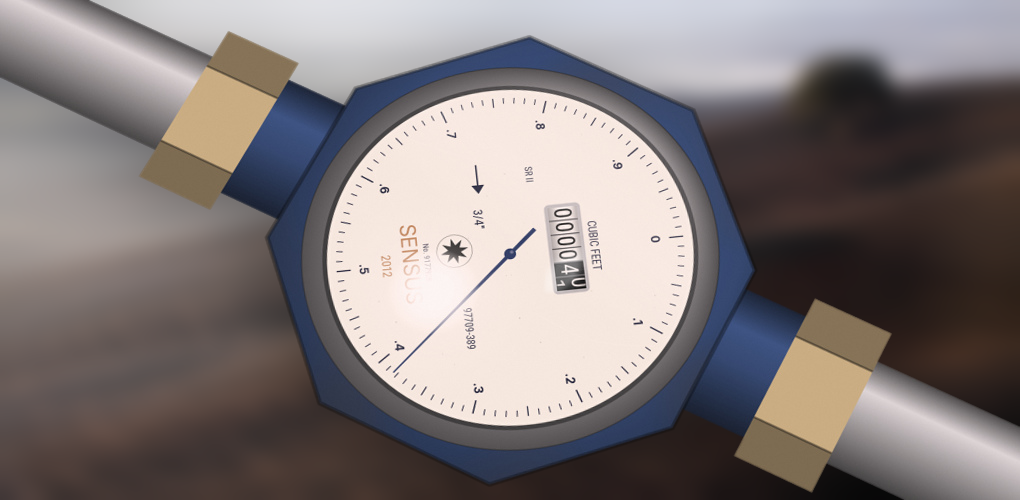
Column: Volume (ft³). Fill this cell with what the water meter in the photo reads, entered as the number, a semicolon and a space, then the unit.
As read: 40.38; ft³
